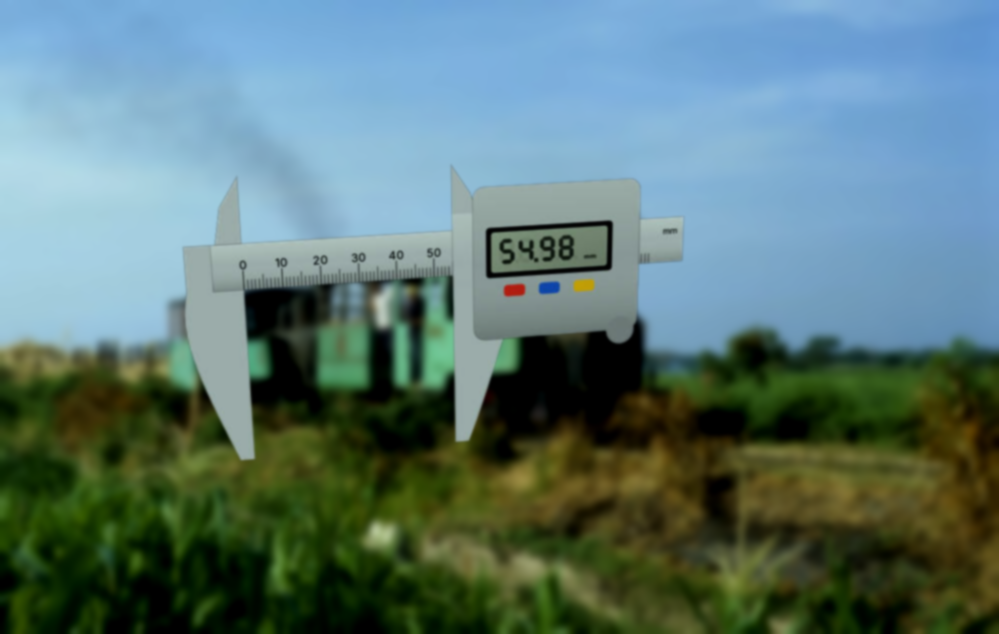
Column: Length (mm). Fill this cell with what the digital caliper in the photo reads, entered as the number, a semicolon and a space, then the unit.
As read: 54.98; mm
